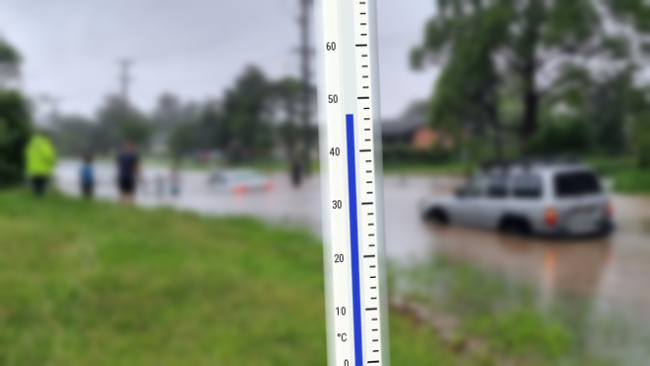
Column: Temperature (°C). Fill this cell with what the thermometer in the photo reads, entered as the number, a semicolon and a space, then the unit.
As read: 47; °C
